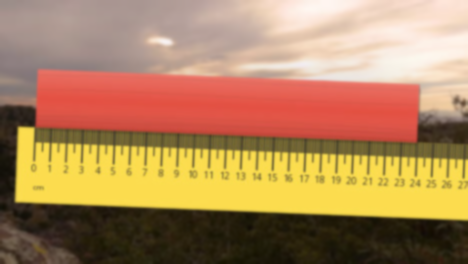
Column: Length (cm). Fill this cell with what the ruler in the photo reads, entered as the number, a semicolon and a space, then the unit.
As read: 24; cm
